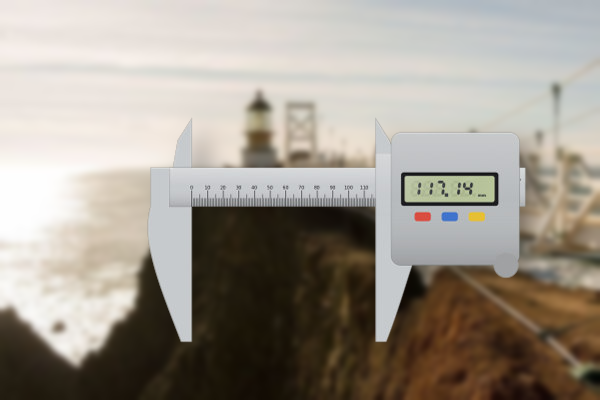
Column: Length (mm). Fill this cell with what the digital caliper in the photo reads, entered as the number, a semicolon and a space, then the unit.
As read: 117.14; mm
